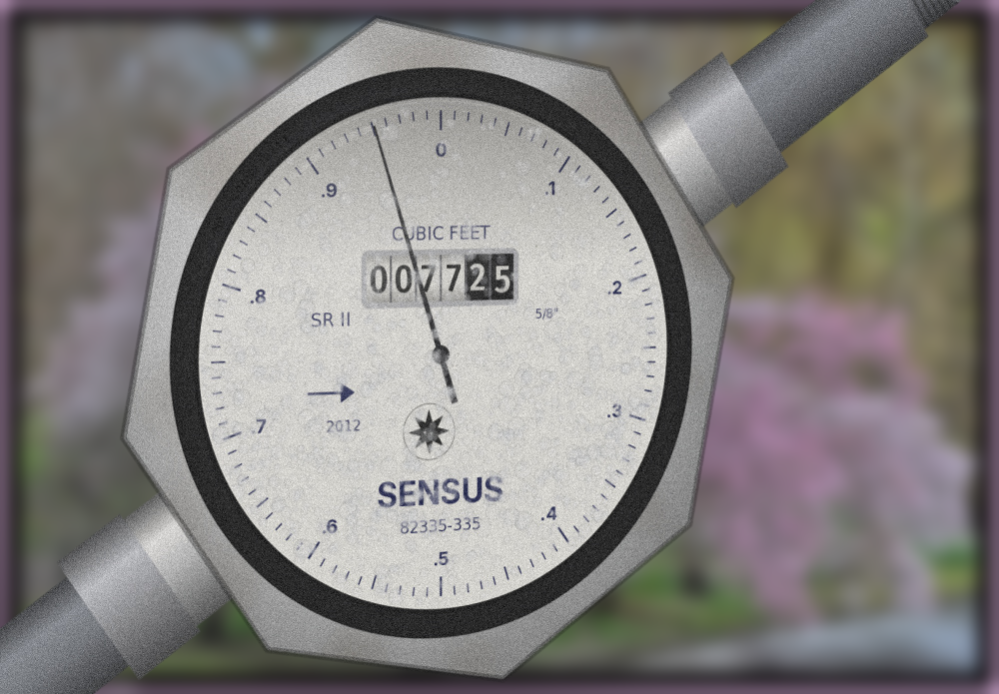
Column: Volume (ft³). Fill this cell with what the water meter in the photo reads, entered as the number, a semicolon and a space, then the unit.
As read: 7724.95; ft³
